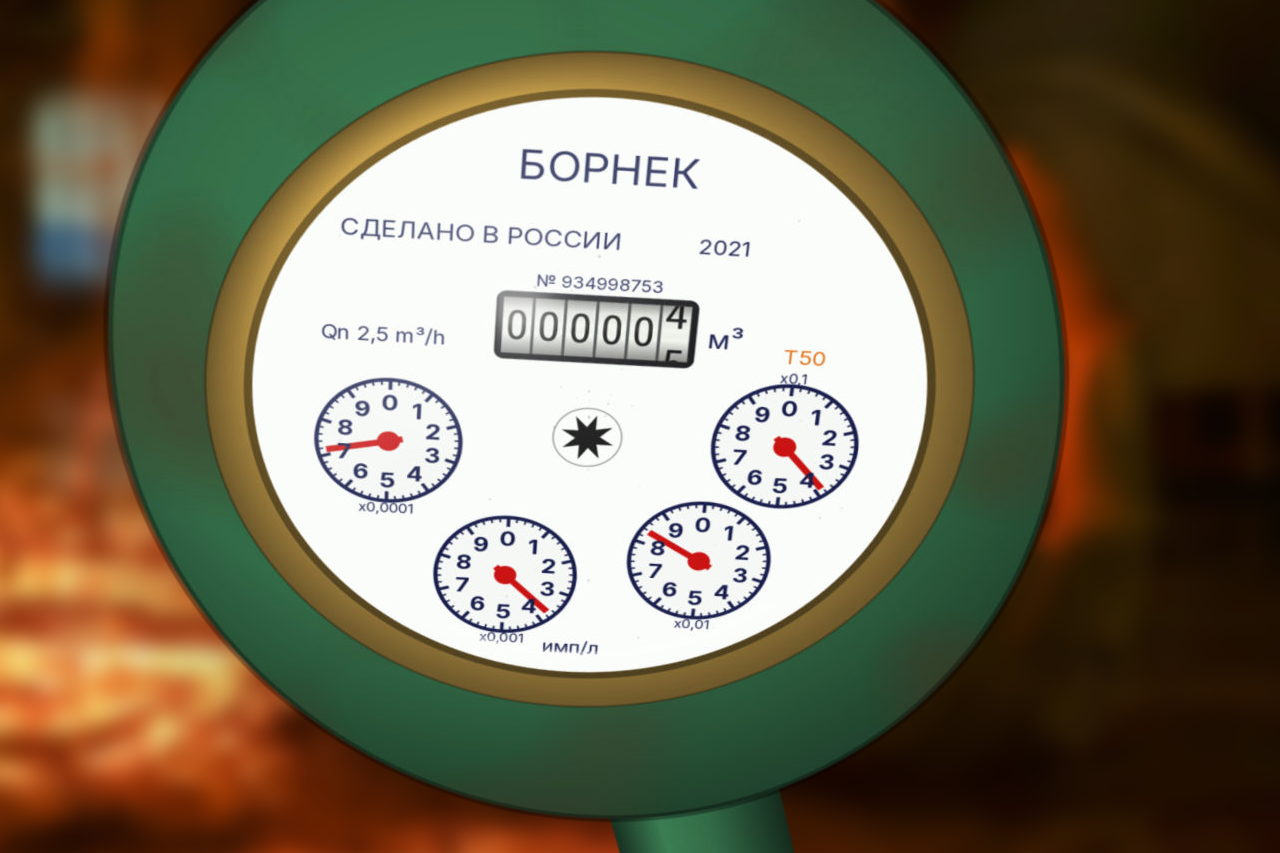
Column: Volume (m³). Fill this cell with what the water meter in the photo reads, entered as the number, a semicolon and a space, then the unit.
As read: 4.3837; m³
